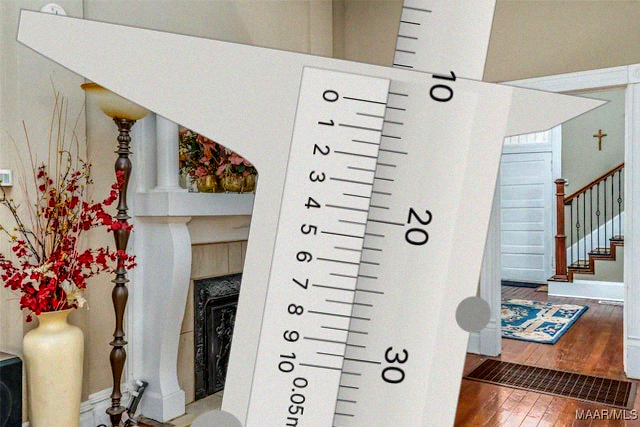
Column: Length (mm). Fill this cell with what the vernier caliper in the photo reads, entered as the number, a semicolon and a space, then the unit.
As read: 11.8; mm
